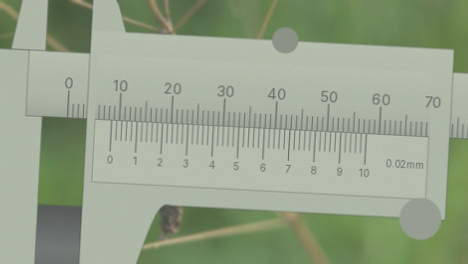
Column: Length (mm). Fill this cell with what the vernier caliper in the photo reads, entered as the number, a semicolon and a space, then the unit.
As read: 8.5; mm
